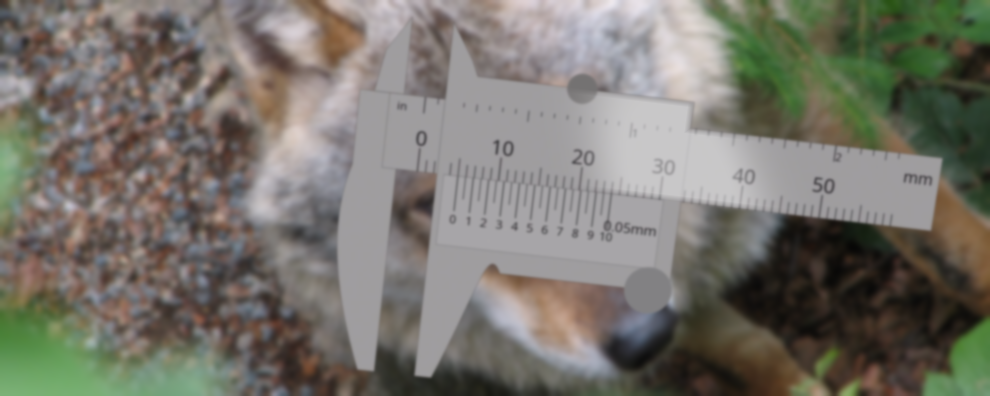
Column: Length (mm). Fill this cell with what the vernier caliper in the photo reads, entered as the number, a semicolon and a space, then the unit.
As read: 5.0; mm
